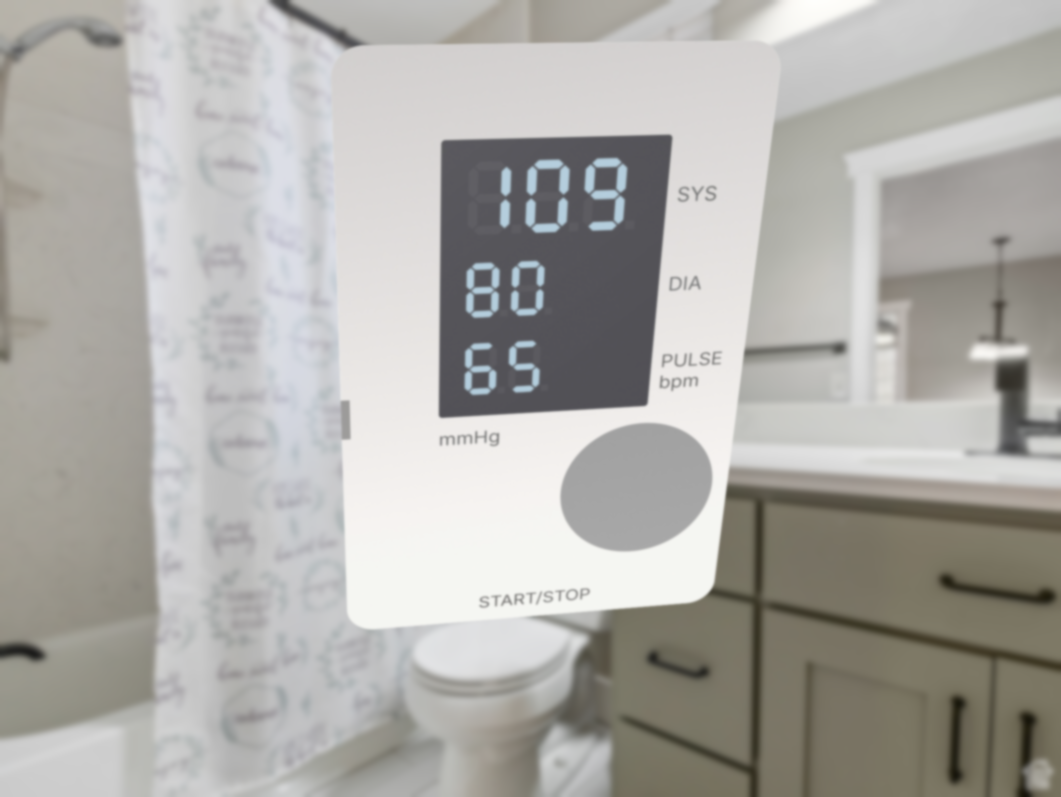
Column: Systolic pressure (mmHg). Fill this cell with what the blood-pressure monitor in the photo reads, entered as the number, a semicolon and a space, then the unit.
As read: 109; mmHg
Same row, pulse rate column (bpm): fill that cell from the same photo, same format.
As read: 65; bpm
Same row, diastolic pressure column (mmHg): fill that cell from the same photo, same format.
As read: 80; mmHg
